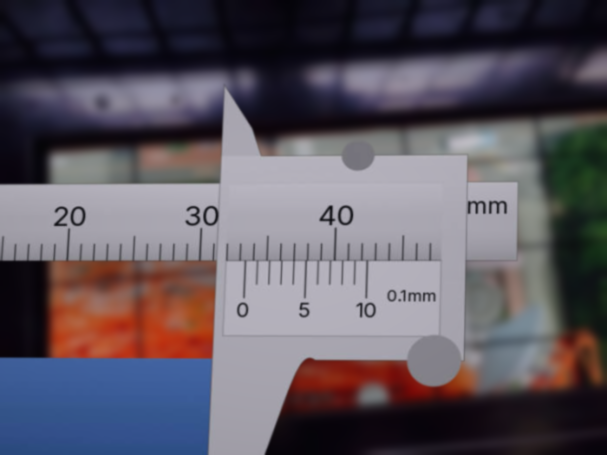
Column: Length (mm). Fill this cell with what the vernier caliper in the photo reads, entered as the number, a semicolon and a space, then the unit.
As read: 33.4; mm
